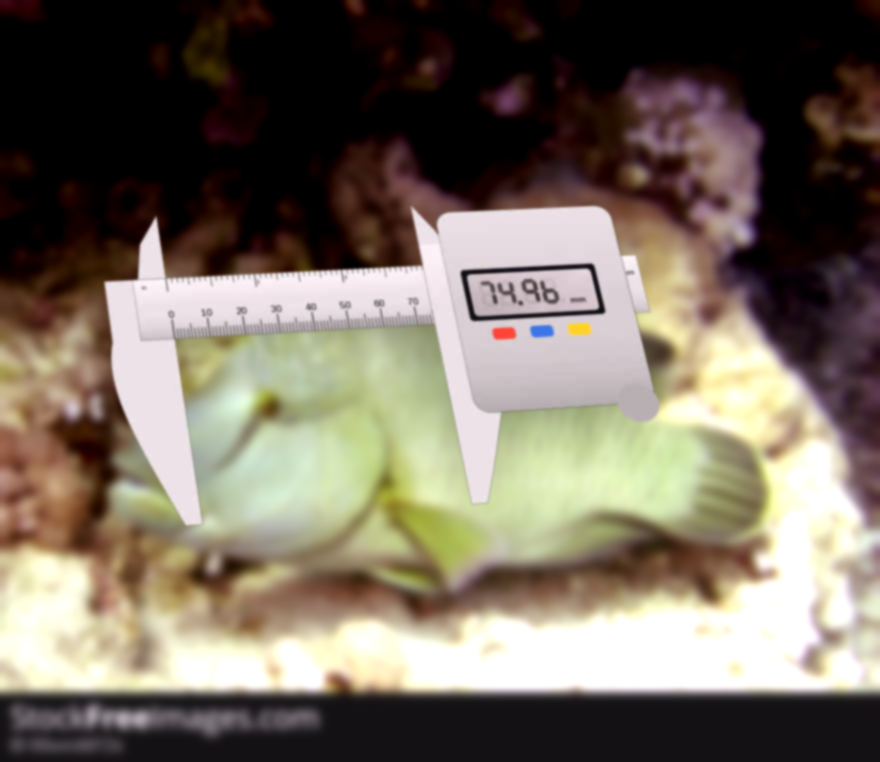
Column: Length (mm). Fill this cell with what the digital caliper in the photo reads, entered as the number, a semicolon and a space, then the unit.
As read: 74.96; mm
